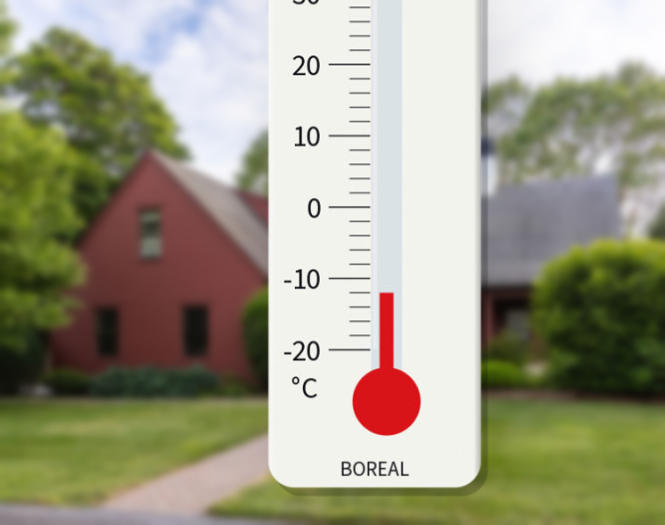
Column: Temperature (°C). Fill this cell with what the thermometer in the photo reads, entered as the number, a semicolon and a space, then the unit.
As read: -12; °C
